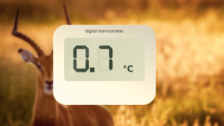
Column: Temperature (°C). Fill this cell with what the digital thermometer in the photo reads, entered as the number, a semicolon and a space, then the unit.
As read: 0.7; °C
